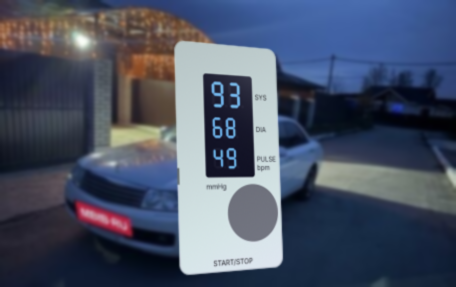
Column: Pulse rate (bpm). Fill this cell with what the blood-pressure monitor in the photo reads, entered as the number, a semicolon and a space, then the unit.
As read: 49; bpm
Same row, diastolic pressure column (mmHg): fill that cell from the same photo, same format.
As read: 68; mmHg
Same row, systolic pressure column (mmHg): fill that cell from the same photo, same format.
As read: 93; mmHg
